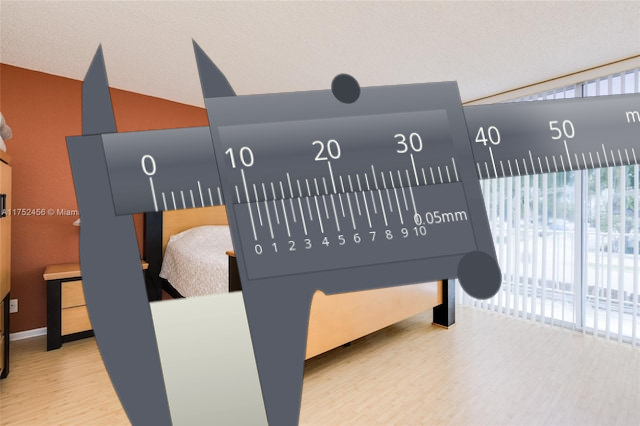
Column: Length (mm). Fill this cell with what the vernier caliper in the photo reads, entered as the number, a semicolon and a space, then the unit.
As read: 10.0; mm
